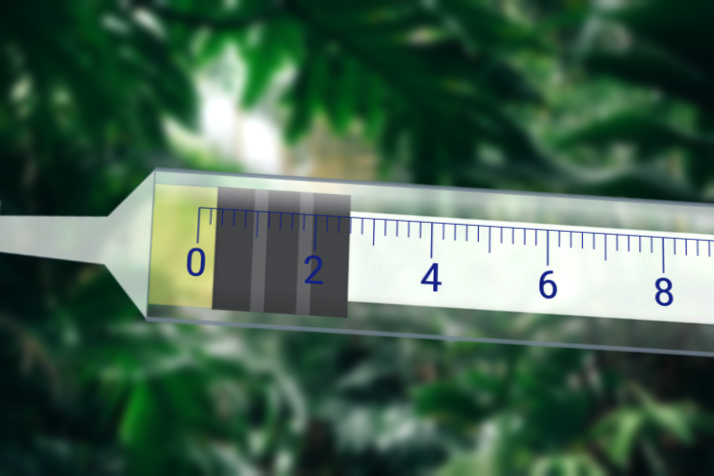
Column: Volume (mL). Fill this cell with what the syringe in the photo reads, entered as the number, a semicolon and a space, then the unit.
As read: 0.3; mL
